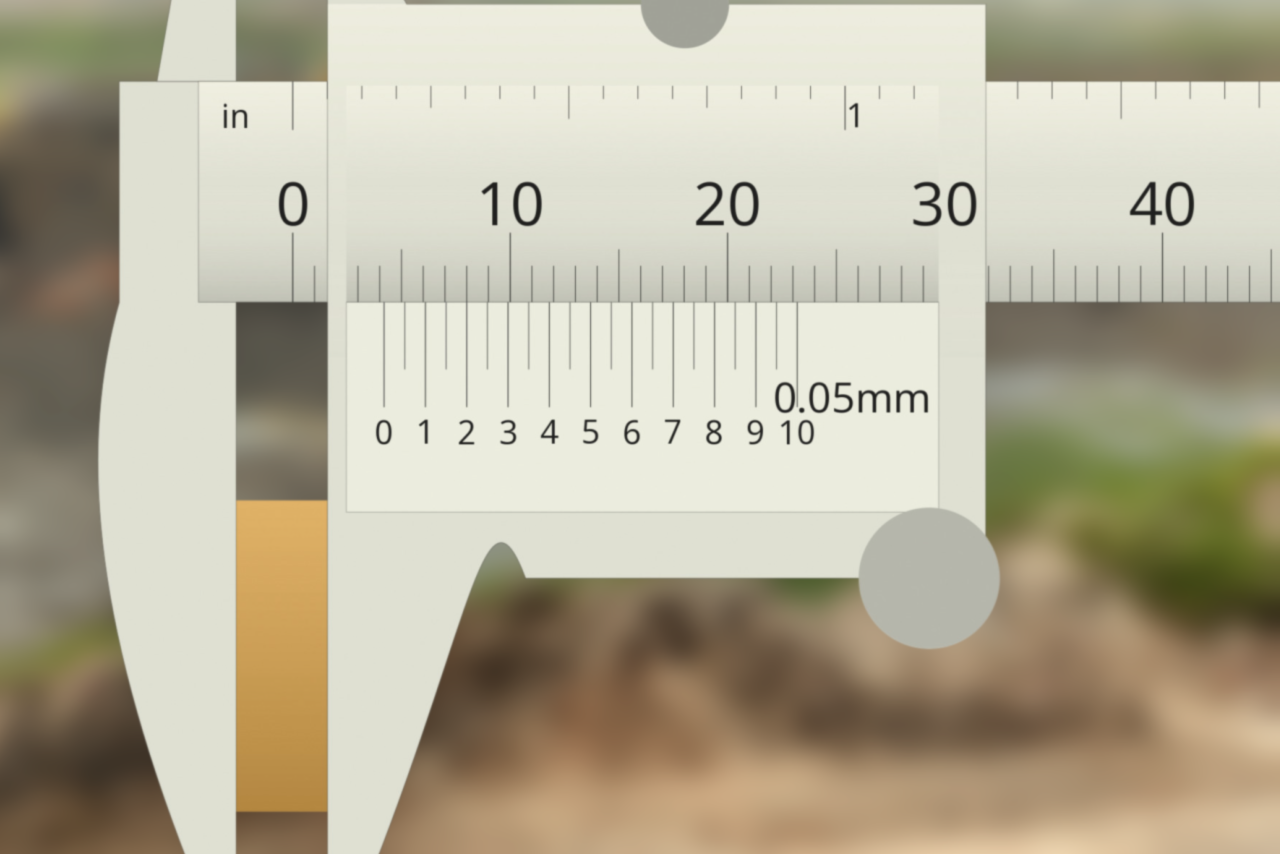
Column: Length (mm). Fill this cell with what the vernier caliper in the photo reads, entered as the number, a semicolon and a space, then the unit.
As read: 4.2; mm
